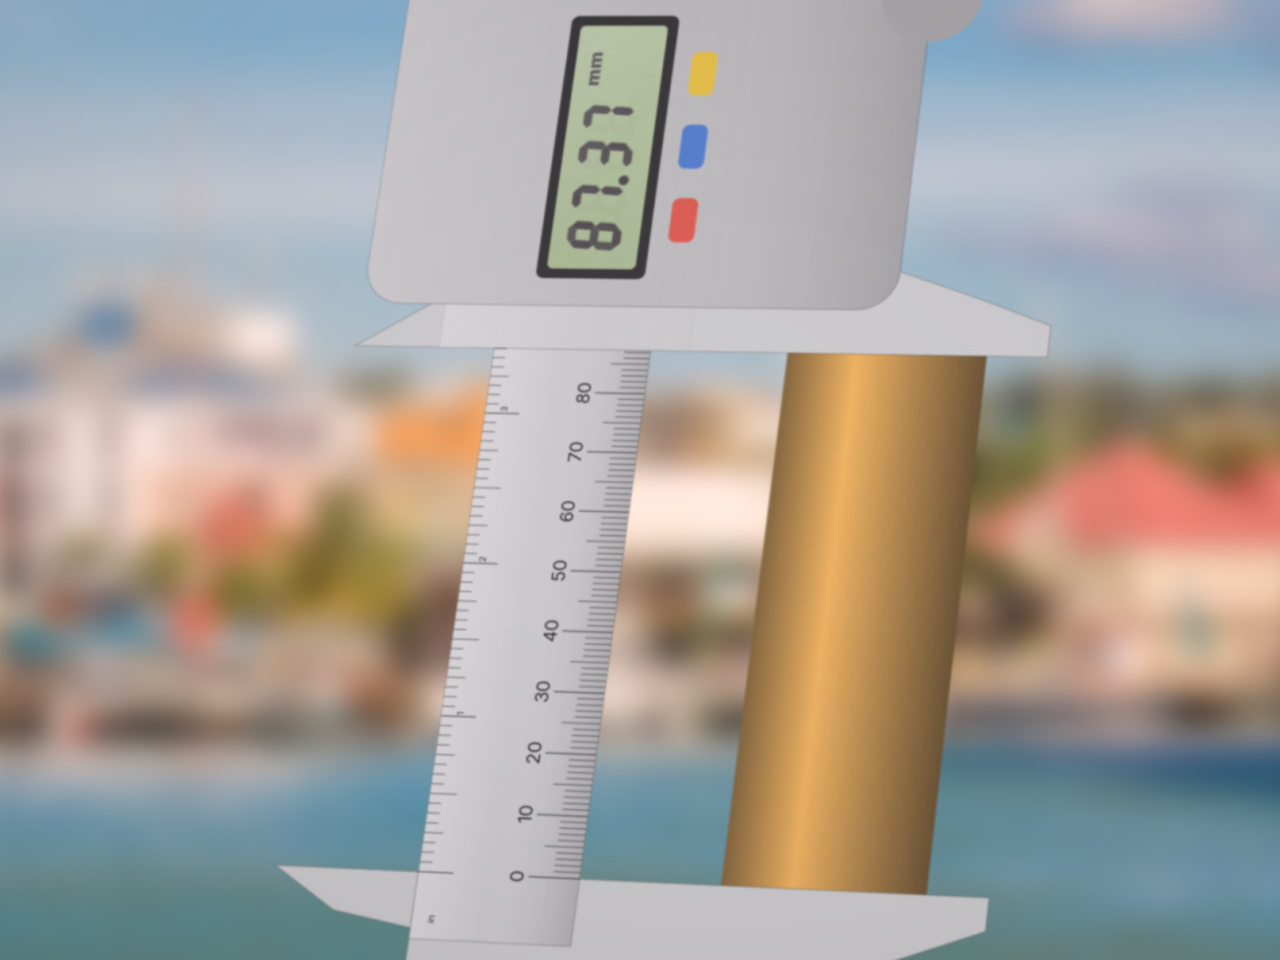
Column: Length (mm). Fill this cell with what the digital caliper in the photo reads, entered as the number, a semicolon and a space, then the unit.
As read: 87.37; mm
